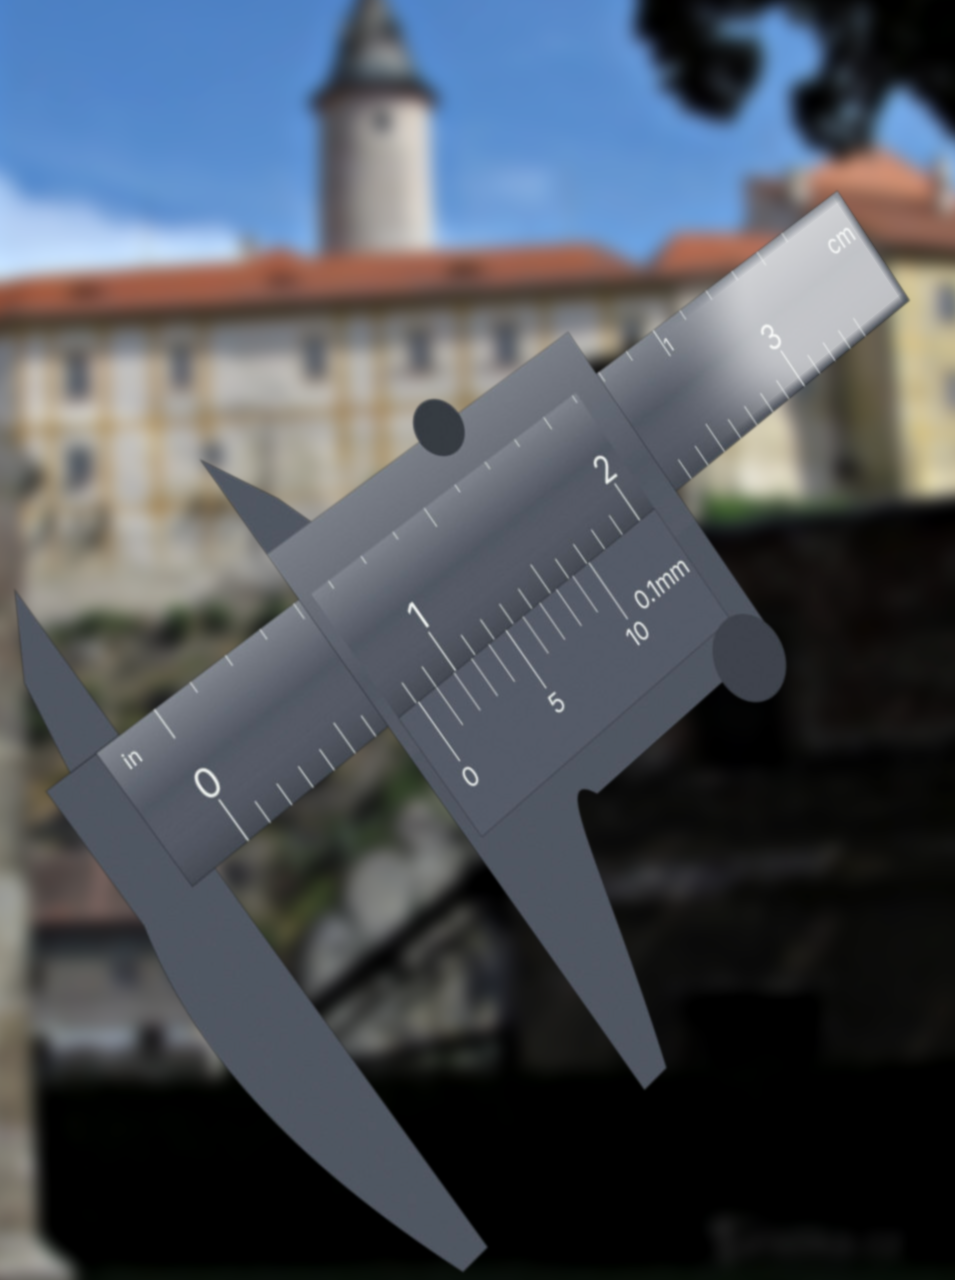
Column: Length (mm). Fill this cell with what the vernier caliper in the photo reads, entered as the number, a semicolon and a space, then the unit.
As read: 8.1; mm
